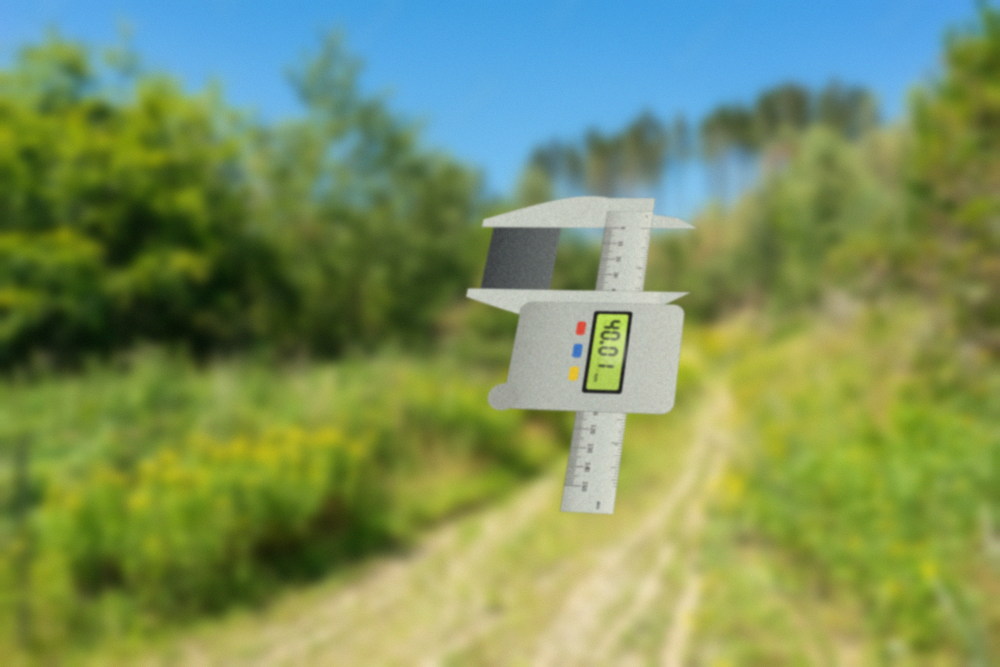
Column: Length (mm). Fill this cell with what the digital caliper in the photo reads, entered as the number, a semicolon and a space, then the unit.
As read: 40.01; mm
